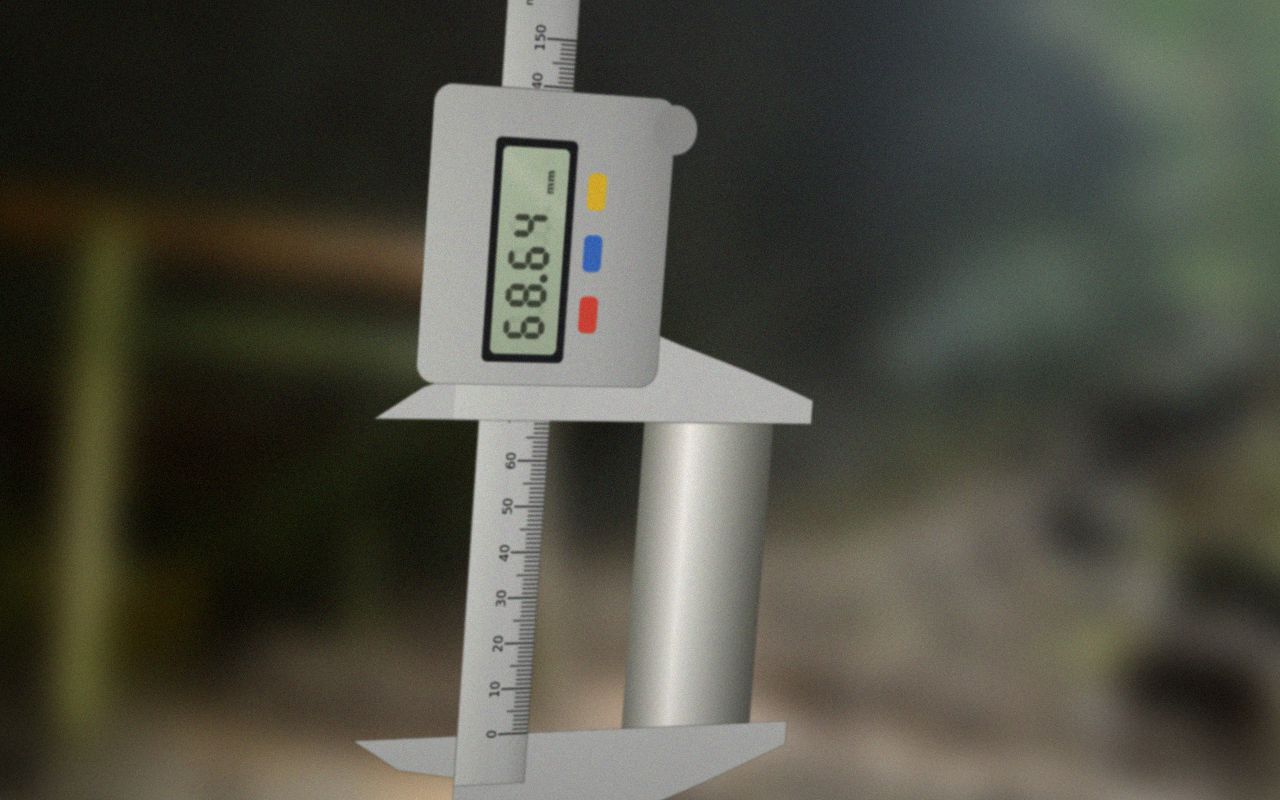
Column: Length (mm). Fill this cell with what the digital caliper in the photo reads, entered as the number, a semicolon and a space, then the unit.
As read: 68.64; mm
